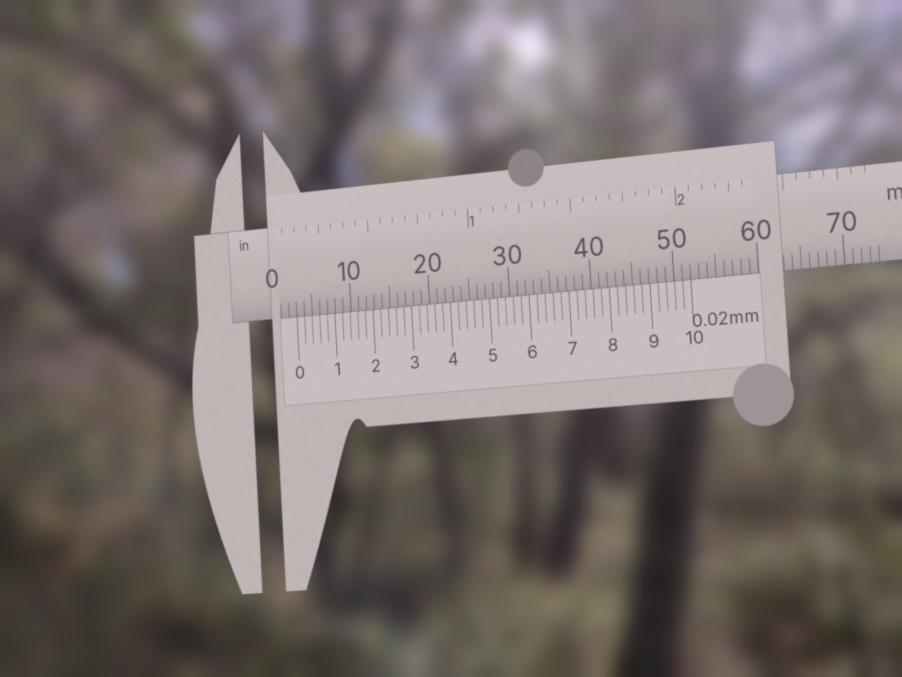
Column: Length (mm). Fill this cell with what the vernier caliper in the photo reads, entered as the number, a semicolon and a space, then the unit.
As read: 3.0; mm
